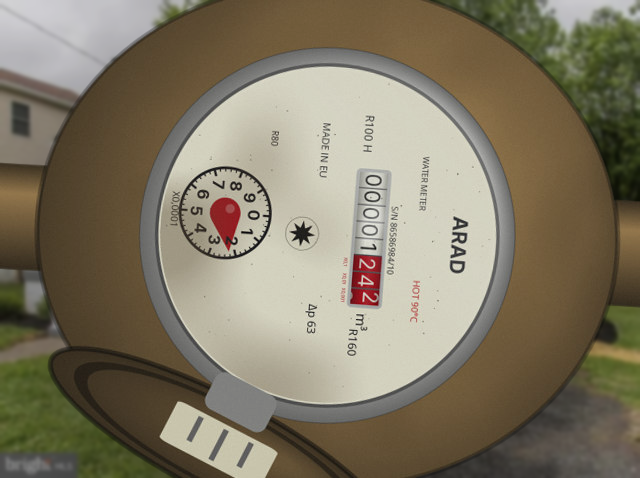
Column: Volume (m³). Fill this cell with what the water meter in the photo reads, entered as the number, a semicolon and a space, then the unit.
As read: 1.2422; m³
